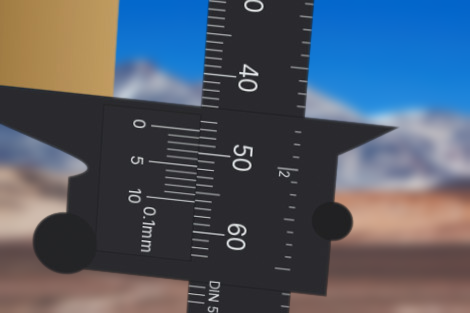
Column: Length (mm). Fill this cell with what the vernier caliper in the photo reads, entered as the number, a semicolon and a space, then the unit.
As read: 47.2; mm
